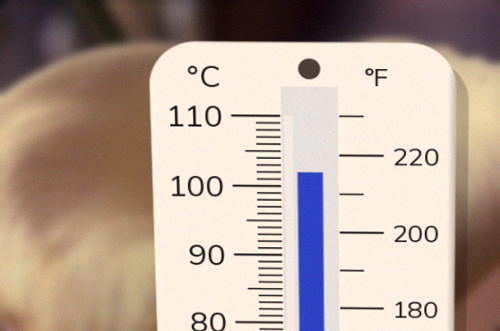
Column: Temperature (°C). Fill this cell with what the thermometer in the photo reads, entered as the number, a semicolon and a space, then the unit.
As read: 102; °C
